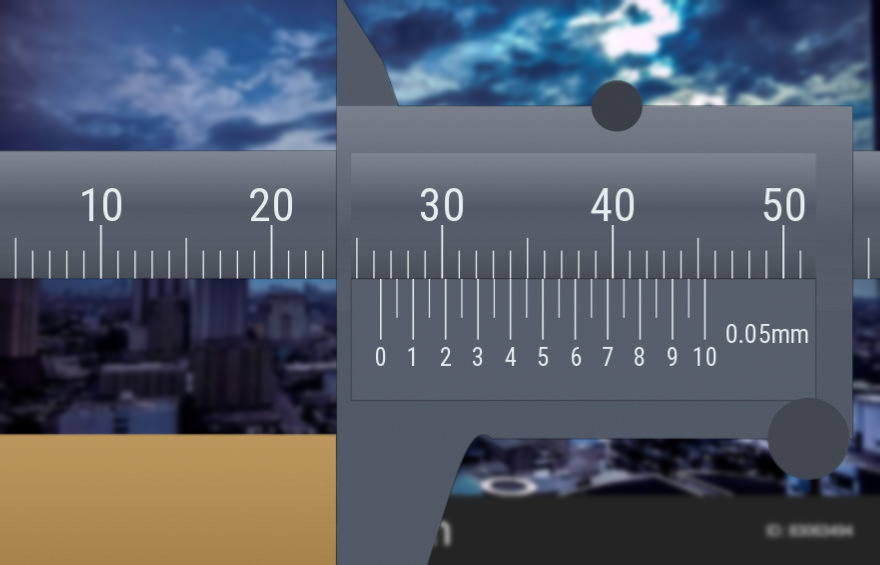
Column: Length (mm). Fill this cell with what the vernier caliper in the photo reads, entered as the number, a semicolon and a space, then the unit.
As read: 26.4; mm
